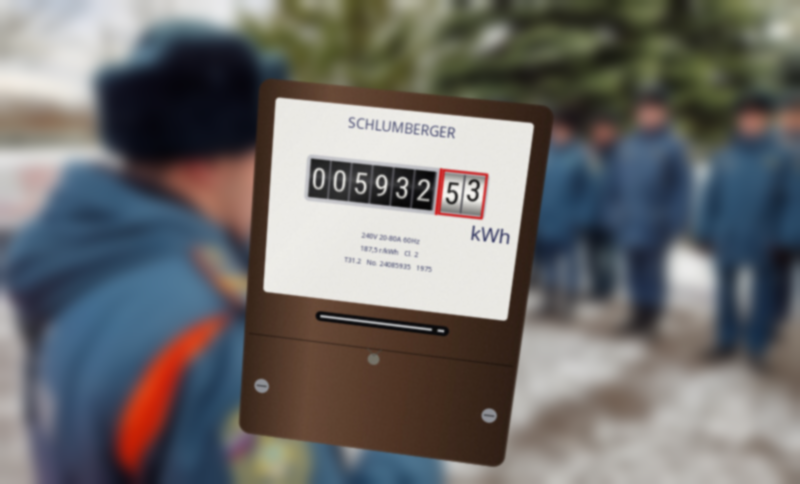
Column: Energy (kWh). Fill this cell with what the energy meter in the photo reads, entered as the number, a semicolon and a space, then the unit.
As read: 5932.53; kWh
